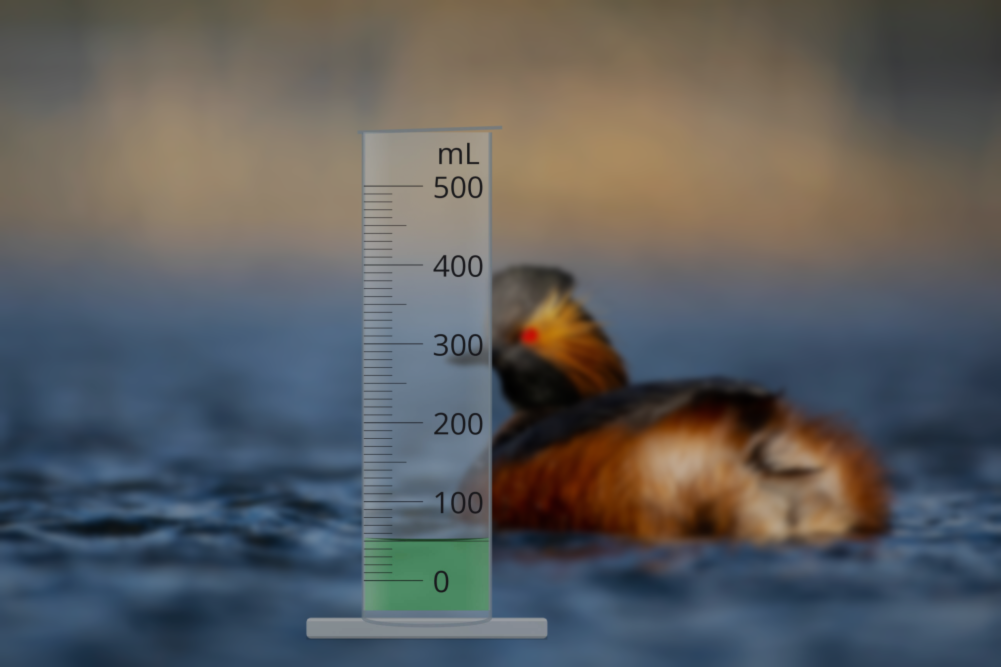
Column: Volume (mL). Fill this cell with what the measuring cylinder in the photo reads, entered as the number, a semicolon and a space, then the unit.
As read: 50; mL
